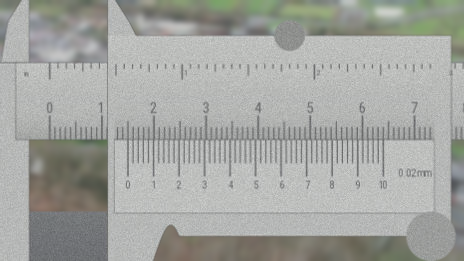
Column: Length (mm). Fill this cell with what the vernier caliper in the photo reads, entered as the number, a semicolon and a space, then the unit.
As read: 15.0; mm
